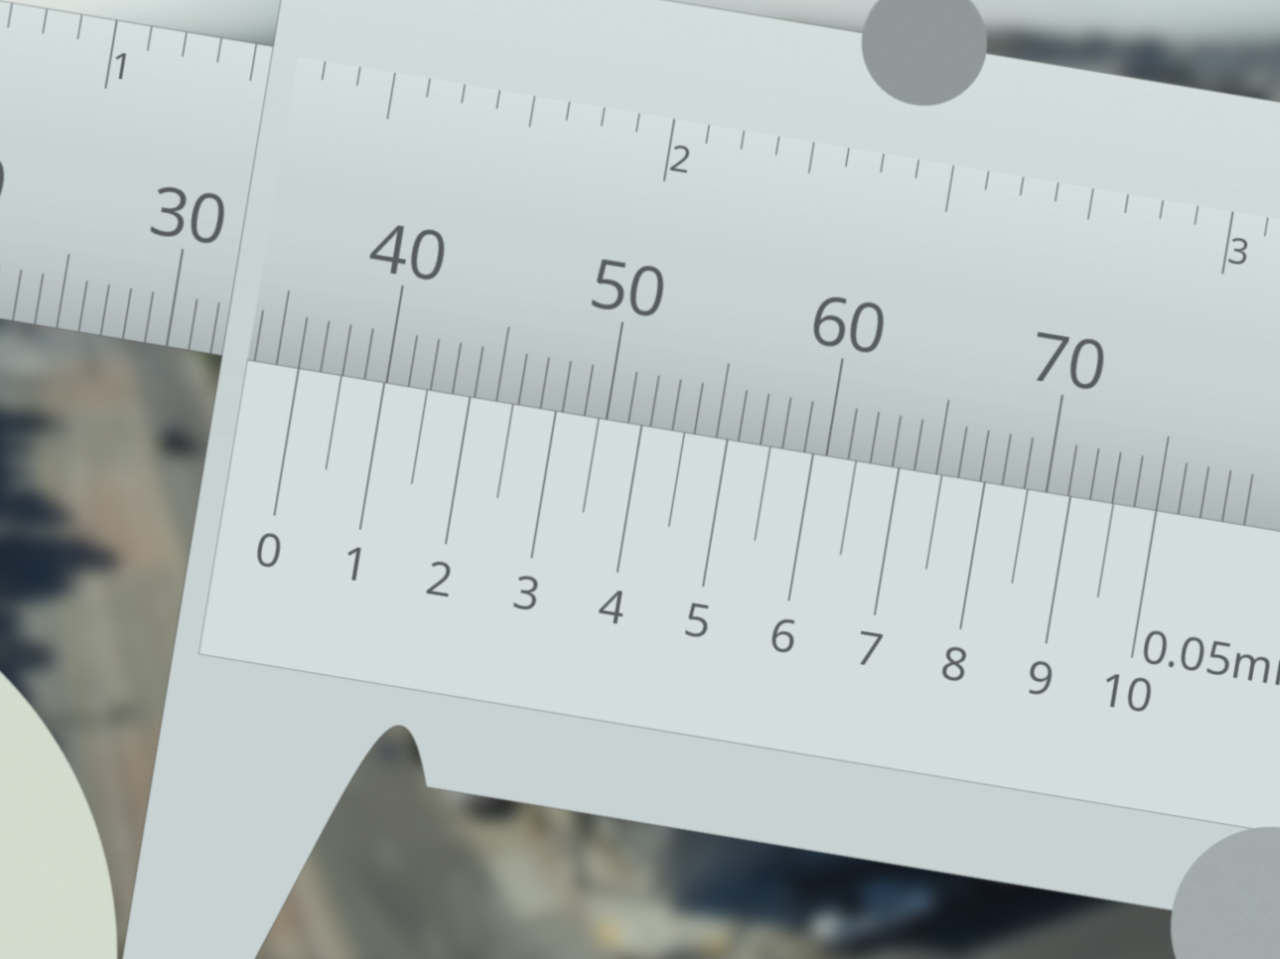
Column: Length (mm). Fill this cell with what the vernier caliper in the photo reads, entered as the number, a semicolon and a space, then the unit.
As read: 36.0; mm
